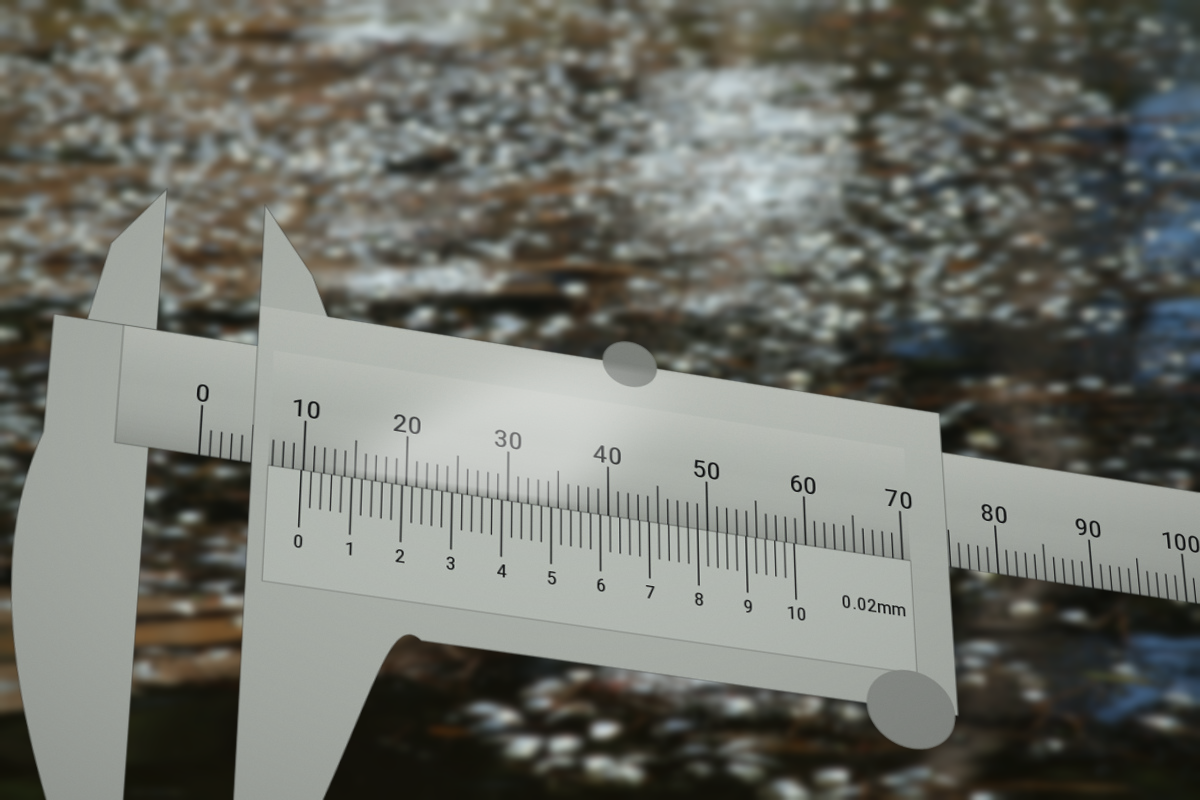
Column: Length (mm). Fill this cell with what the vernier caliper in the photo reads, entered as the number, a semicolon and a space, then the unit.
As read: 9.8; mm
